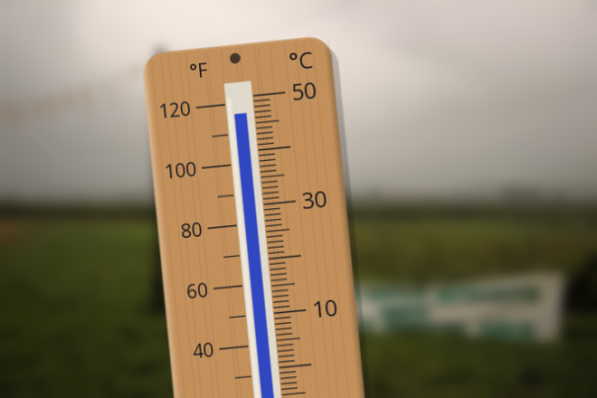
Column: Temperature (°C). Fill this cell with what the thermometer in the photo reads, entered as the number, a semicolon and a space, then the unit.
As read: 47; °C
